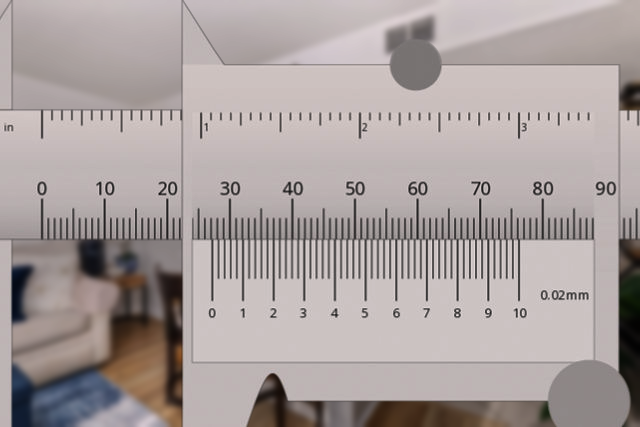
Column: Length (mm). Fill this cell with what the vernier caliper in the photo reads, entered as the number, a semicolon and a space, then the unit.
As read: 27.2; mm
